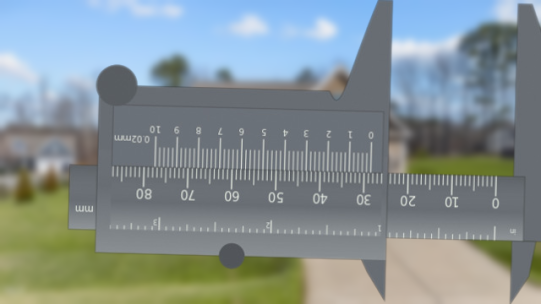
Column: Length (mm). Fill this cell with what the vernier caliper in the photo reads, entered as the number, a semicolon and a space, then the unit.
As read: 28.5; mm
